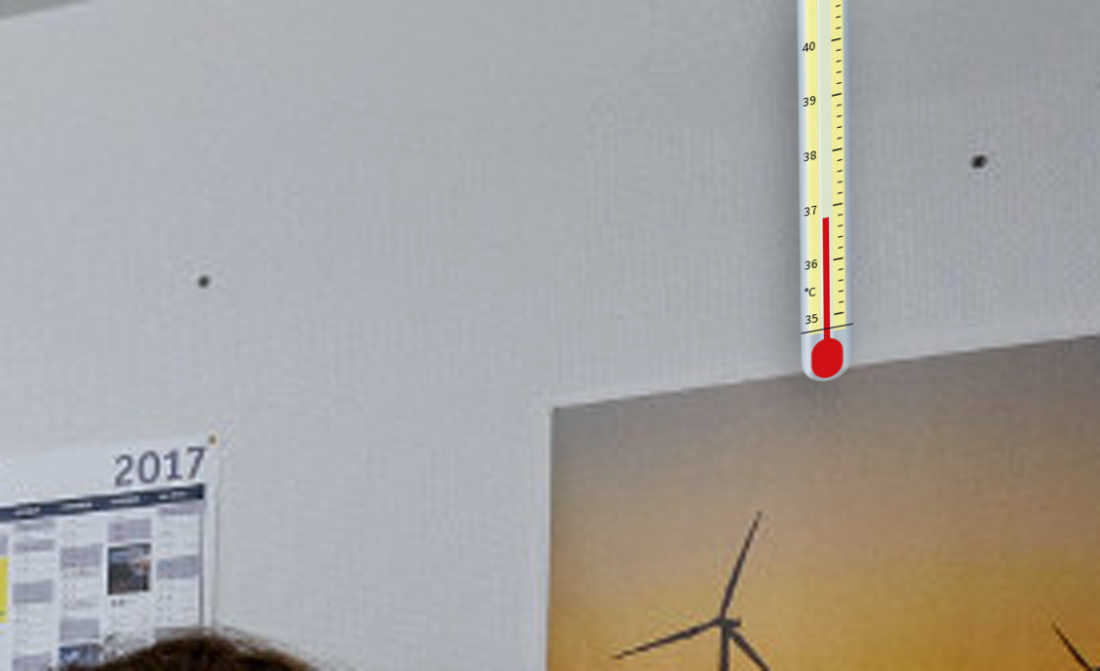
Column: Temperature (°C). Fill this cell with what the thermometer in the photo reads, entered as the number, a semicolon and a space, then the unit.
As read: 36.8; °C
